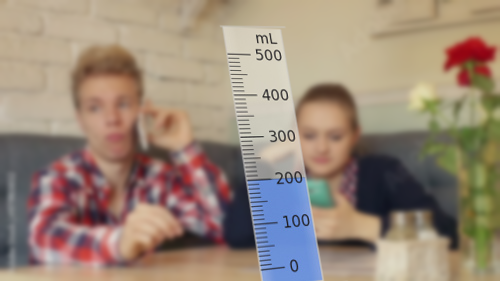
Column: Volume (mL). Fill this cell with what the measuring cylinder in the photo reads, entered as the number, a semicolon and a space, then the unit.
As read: 200; mL
